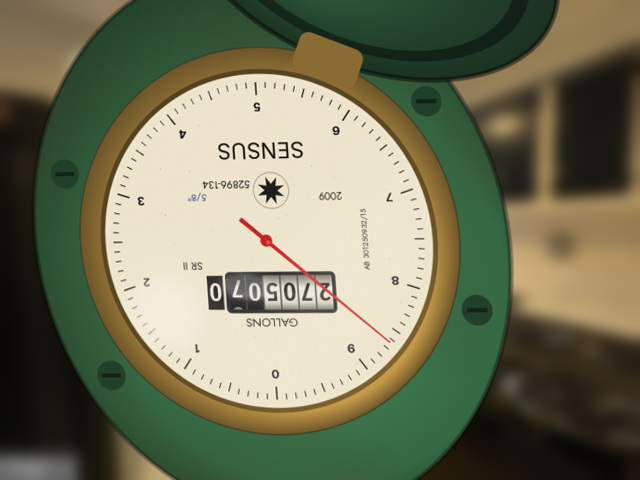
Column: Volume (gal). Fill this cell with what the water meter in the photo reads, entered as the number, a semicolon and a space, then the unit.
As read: 2705068.6; gal
